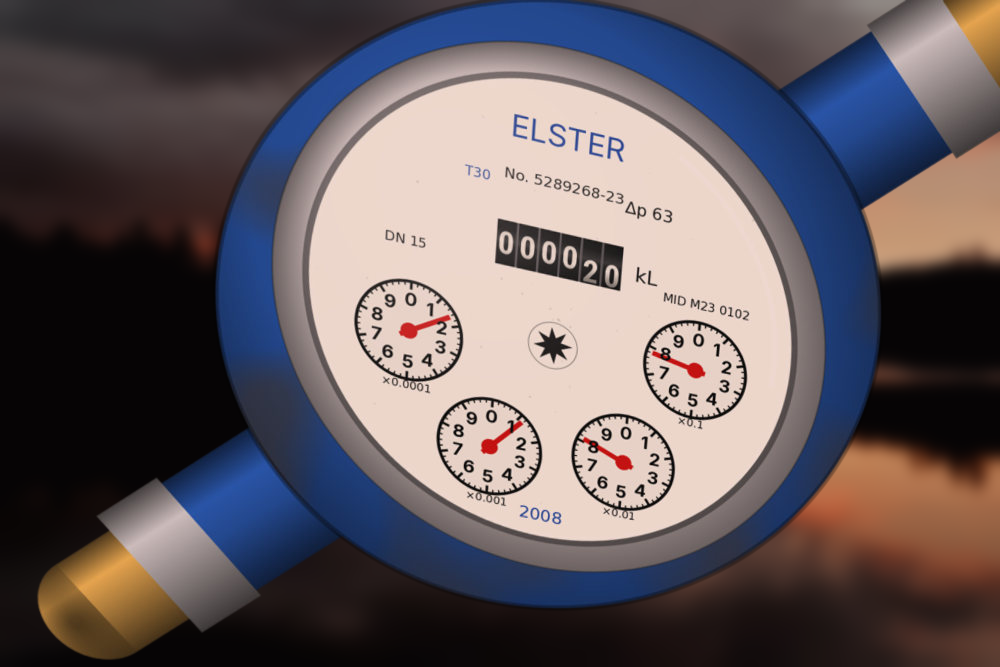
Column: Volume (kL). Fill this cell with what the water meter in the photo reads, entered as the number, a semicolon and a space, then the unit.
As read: 19.7811; kL
